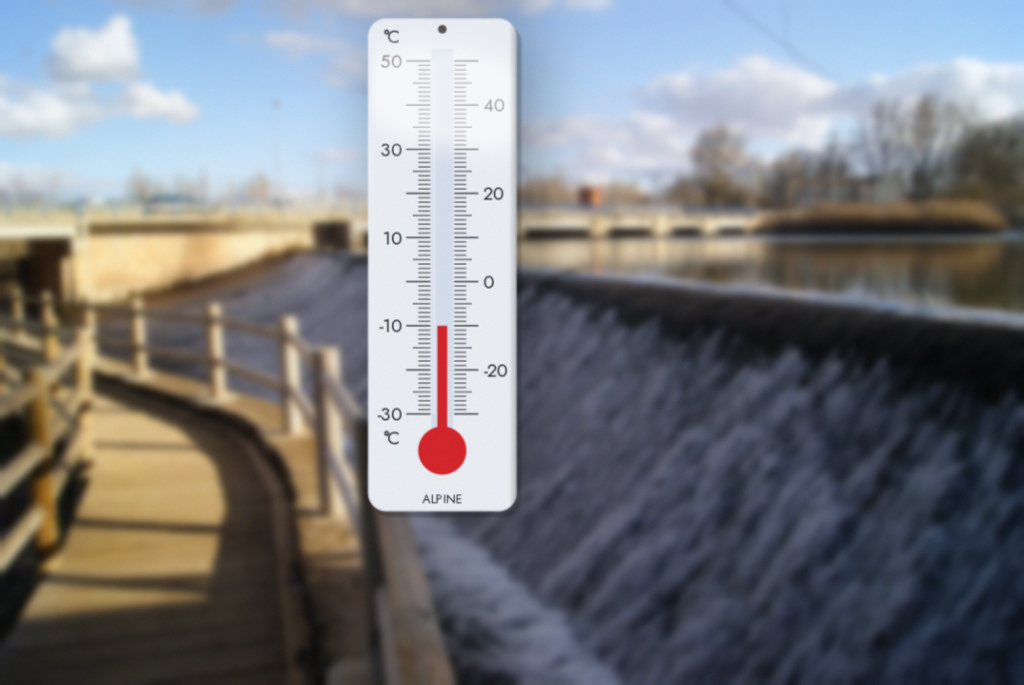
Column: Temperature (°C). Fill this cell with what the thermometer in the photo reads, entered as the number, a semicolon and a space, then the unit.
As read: -10; °C
